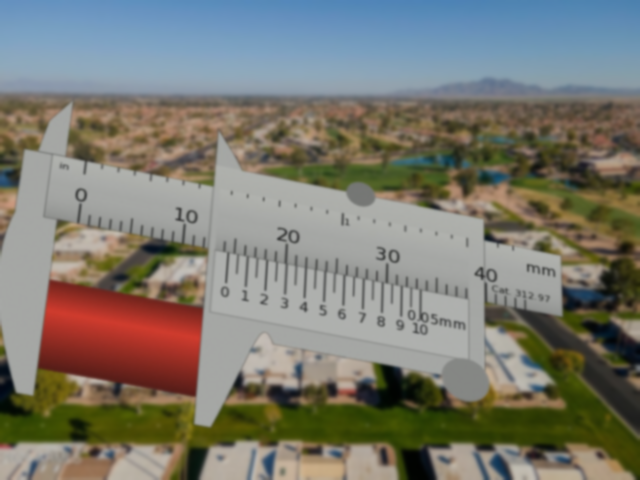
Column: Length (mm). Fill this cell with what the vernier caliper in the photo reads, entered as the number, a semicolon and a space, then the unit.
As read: 14.4; mm
